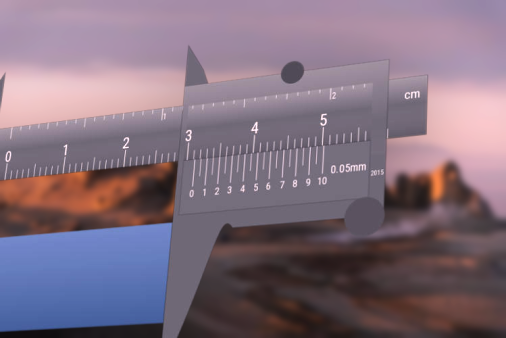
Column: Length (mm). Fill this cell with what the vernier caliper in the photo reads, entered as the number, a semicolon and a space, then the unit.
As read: 31.2; mm
